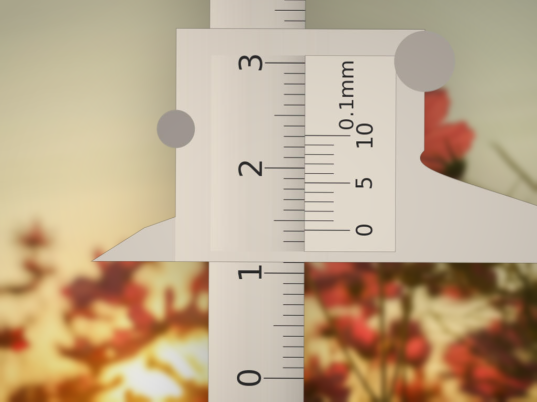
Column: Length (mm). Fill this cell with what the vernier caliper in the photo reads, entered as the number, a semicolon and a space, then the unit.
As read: 14.1; mm
